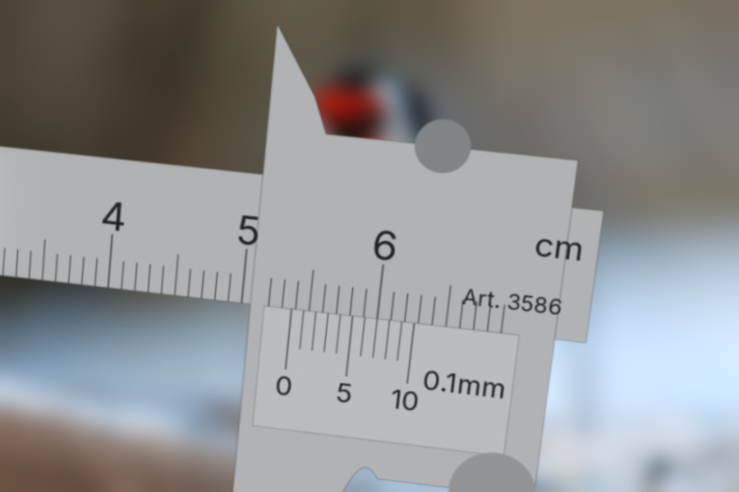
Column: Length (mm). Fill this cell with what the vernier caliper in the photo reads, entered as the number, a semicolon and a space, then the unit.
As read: 53.7; mm
